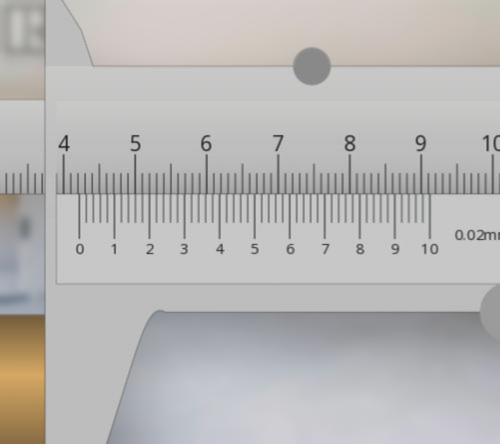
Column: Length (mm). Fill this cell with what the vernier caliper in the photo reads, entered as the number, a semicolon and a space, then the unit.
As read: 42.2; mm
